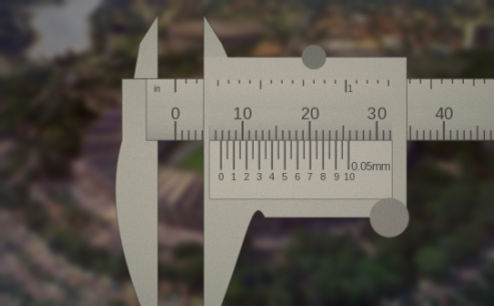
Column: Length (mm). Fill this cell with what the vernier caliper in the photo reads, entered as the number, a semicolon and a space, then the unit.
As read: 6.8; mm
